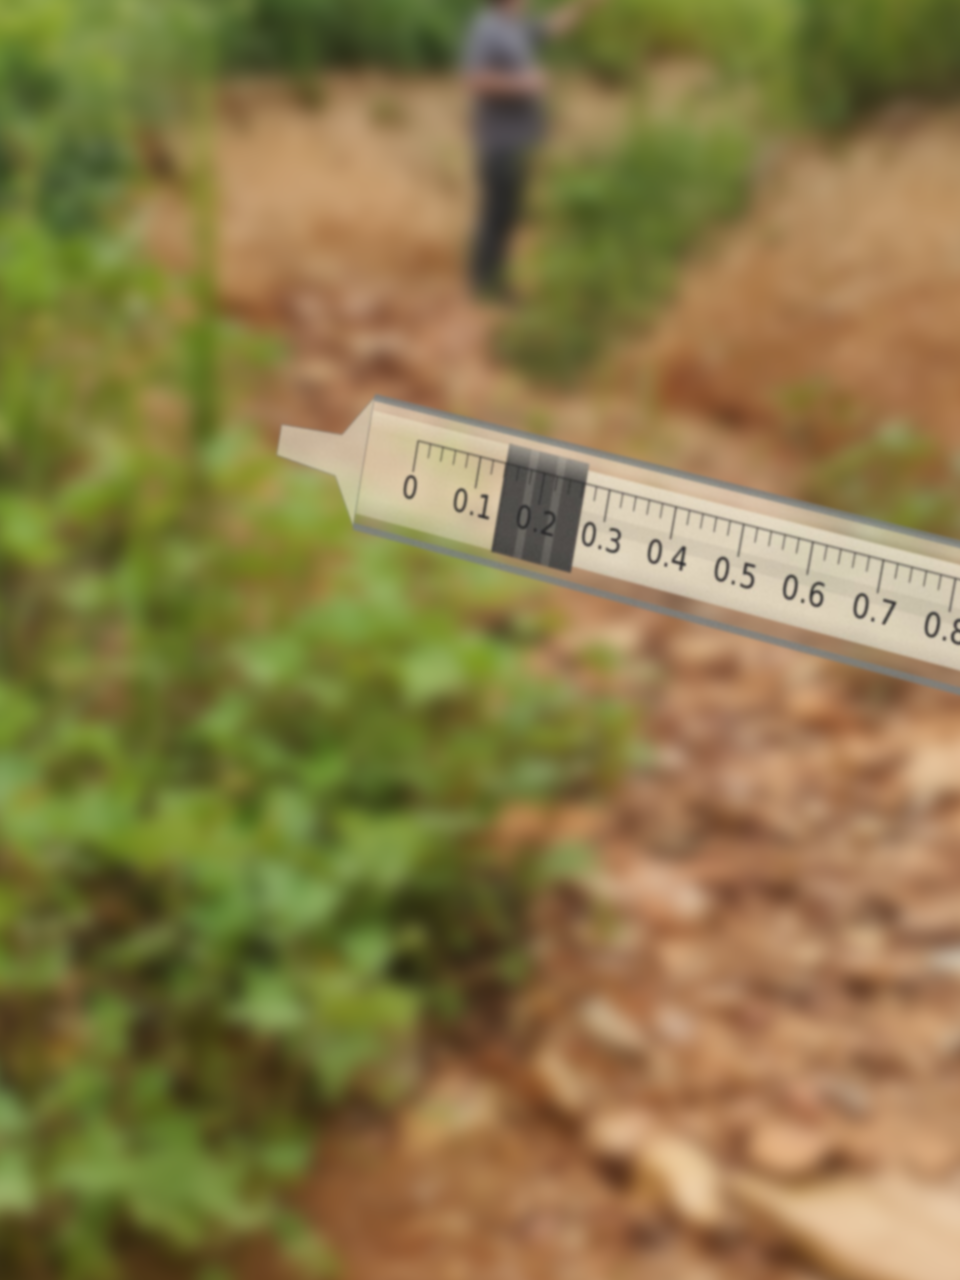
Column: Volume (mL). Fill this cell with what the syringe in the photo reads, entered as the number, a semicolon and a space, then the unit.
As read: 0.14; mL
